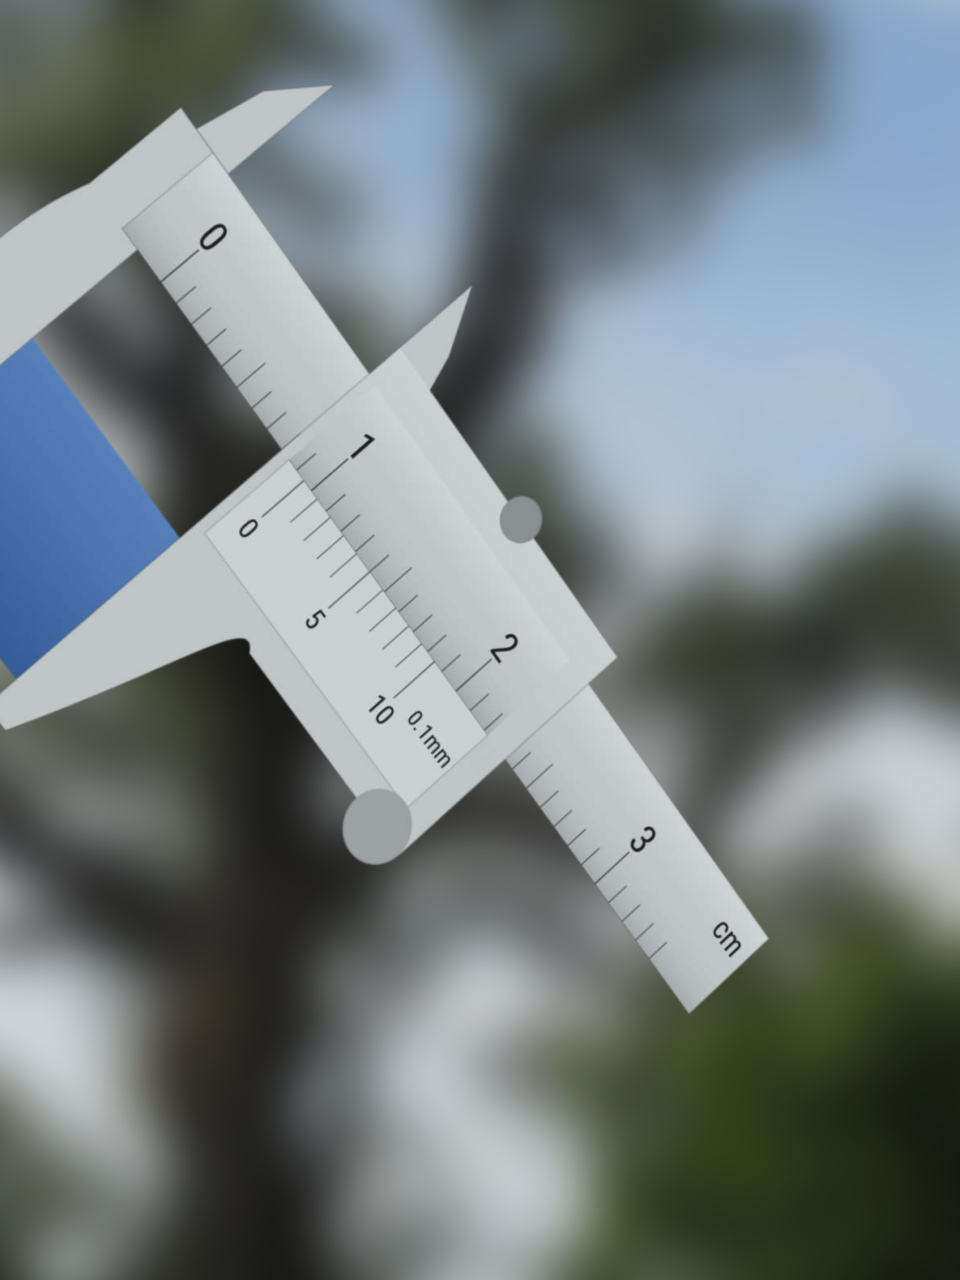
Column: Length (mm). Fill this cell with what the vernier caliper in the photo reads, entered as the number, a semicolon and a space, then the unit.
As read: 9.5; mm
